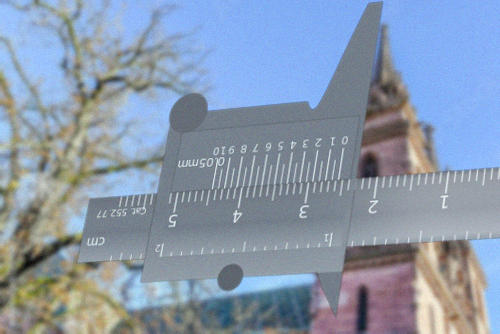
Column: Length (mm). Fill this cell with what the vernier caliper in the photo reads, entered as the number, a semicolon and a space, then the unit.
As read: 25.6; mm
